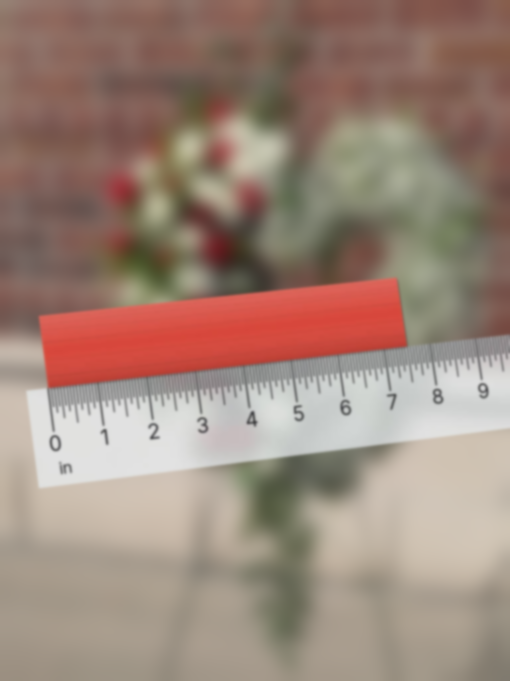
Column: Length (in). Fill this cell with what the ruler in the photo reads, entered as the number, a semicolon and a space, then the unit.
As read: 7.5; in
